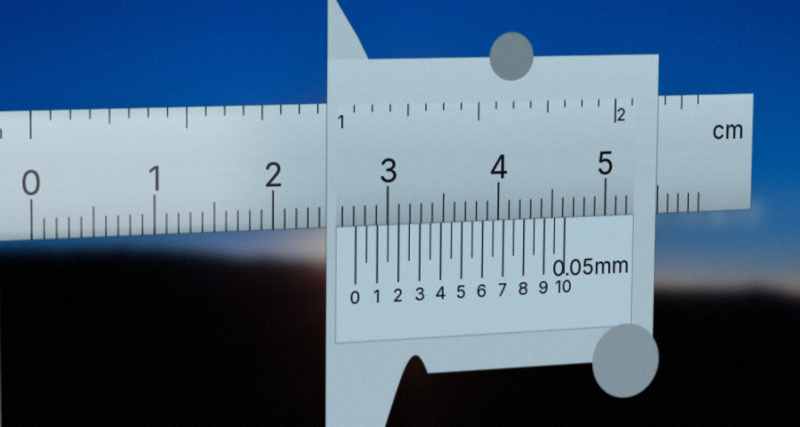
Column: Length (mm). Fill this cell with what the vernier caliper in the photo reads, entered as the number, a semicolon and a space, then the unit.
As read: 27.2; mm
